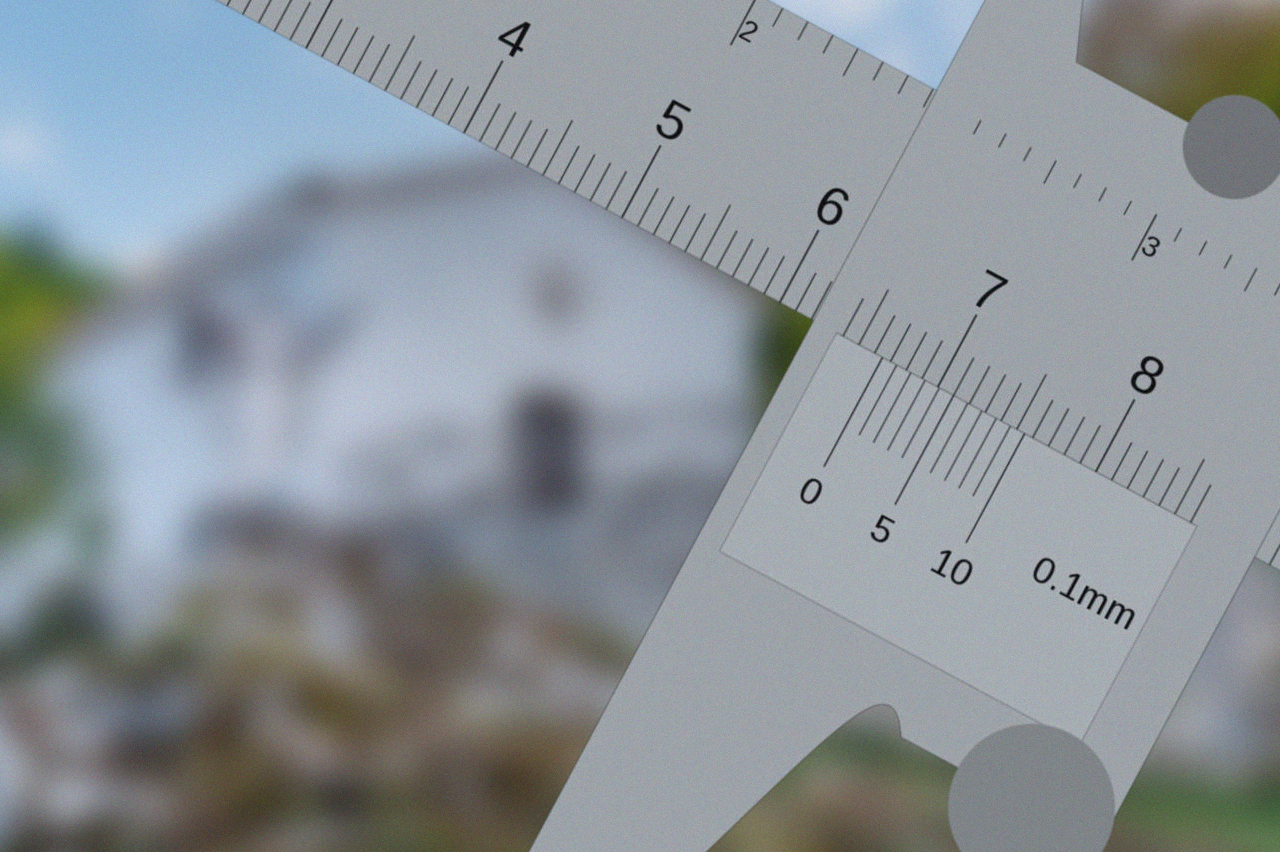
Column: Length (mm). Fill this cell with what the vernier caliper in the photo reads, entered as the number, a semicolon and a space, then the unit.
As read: 66.5; mm
